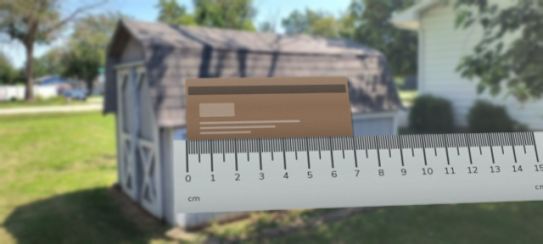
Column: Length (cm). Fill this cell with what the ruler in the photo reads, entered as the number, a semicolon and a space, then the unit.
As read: 7; cm
